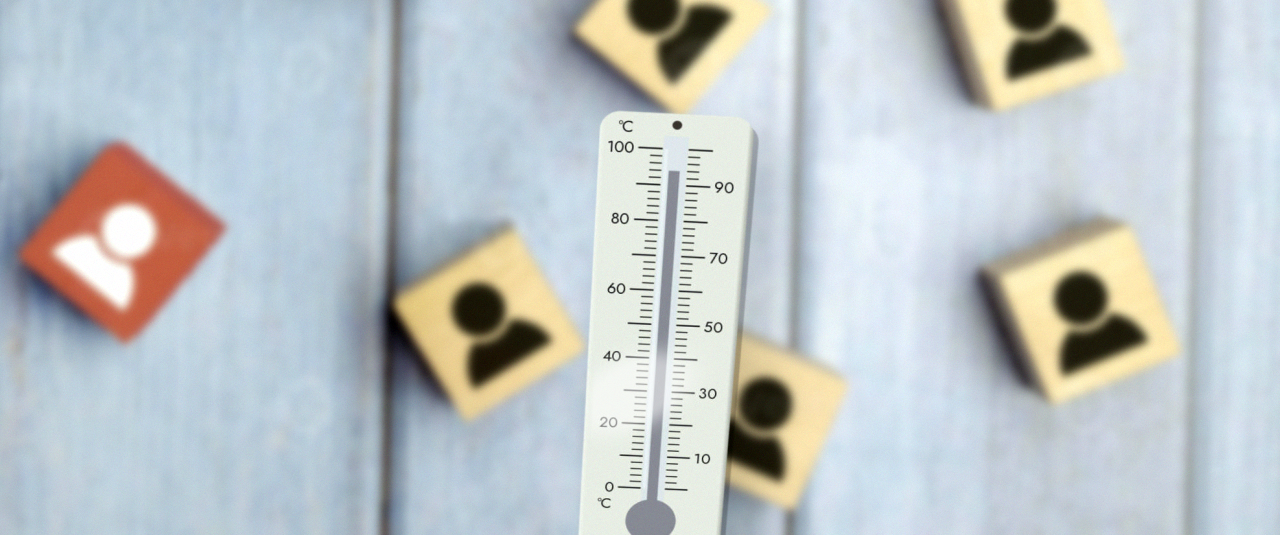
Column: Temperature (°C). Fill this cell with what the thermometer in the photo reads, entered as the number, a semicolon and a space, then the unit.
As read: 94; °C
